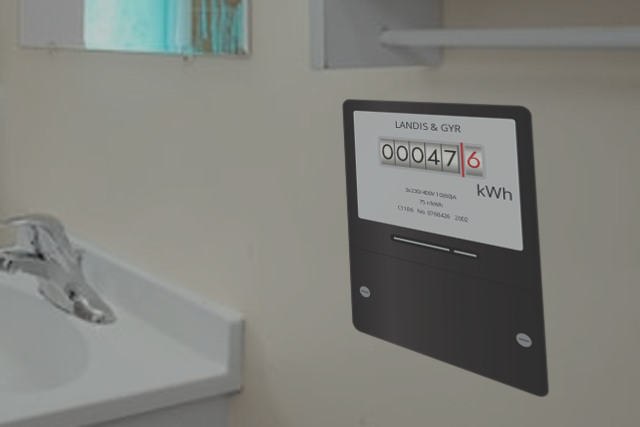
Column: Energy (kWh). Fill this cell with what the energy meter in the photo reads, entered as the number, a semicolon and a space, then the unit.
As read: 47.6; kWh
